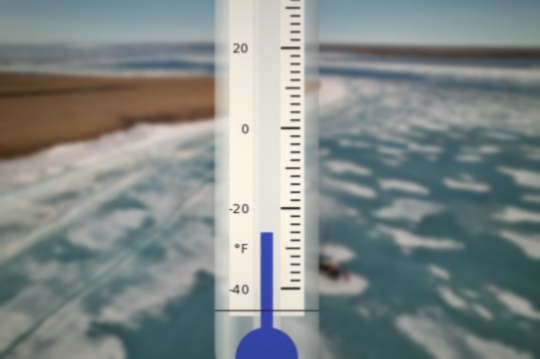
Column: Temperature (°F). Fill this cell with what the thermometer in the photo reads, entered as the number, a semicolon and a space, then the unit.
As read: -26; °F
